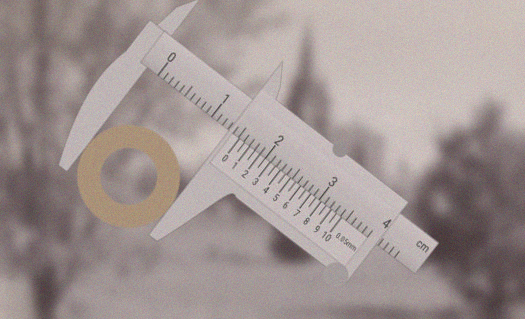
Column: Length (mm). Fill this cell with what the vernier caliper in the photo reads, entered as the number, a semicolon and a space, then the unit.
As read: 15.2; mm
